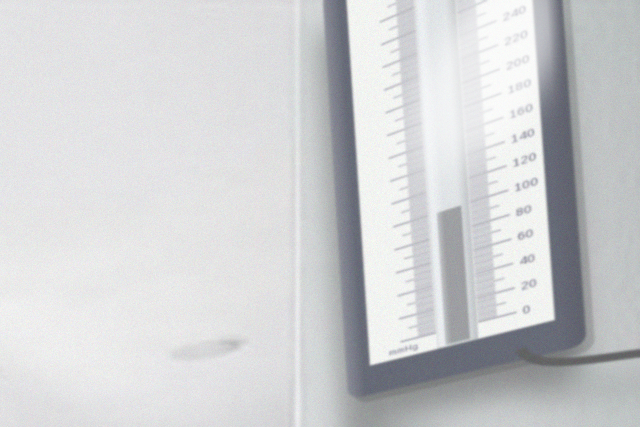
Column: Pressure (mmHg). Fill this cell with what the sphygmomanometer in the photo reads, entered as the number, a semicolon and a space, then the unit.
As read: 100; mmHg
